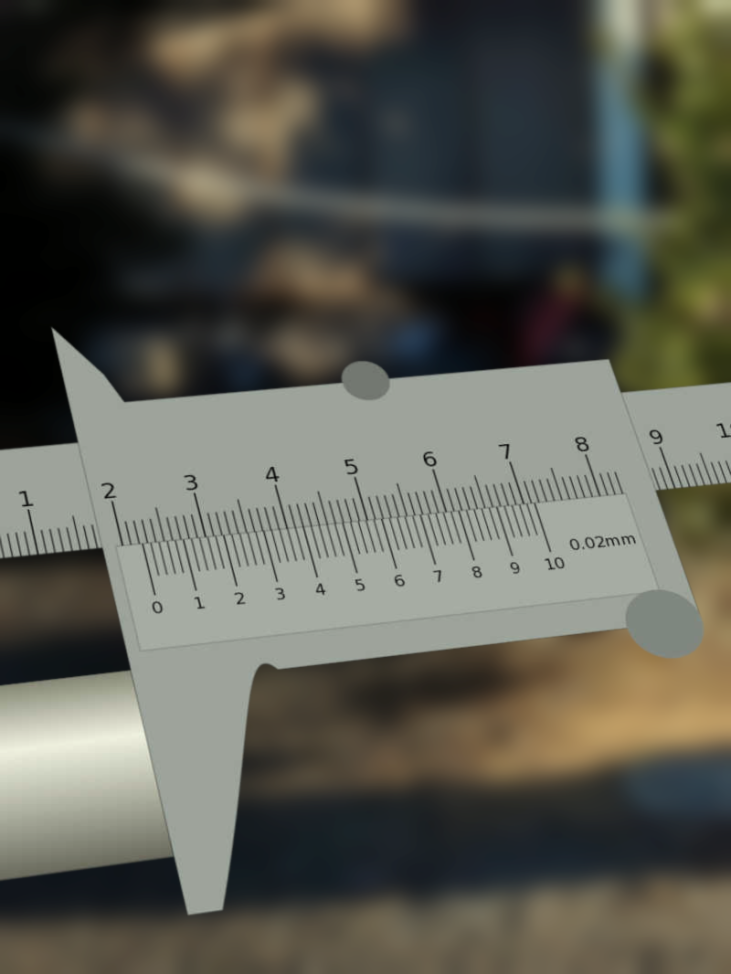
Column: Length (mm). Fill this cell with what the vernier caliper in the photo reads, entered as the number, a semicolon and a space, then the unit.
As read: 22.4; mm
